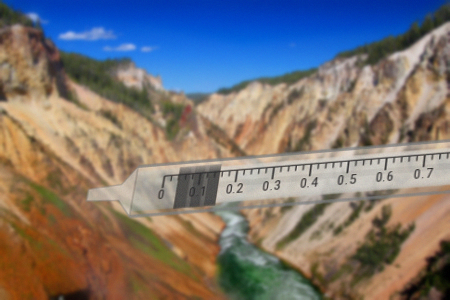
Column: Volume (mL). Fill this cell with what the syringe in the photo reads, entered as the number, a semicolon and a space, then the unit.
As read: 0.04; mL
